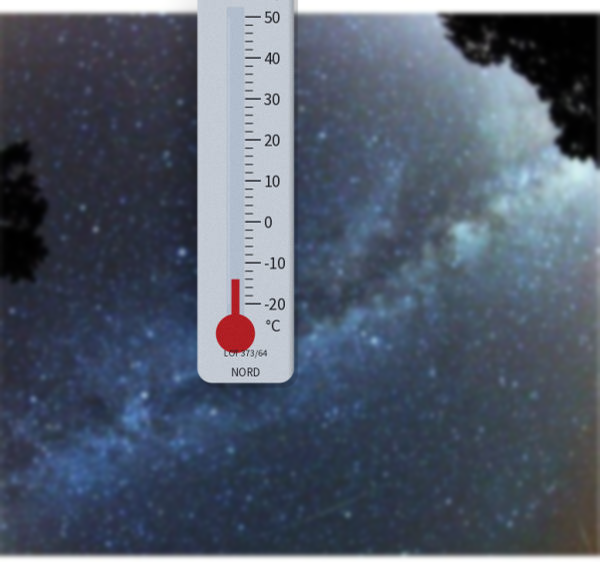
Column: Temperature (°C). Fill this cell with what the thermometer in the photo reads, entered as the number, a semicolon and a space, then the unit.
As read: -14; °C
